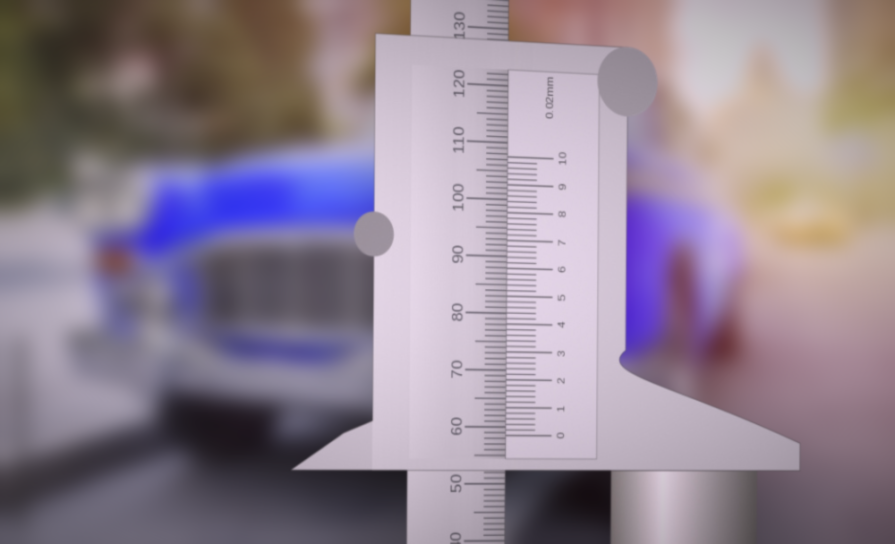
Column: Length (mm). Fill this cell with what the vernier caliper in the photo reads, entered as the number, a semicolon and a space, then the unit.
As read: 58.5; mm
